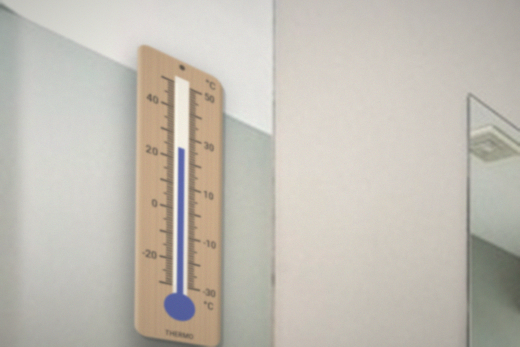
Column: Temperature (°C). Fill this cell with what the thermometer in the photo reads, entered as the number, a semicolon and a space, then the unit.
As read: 25; °C
